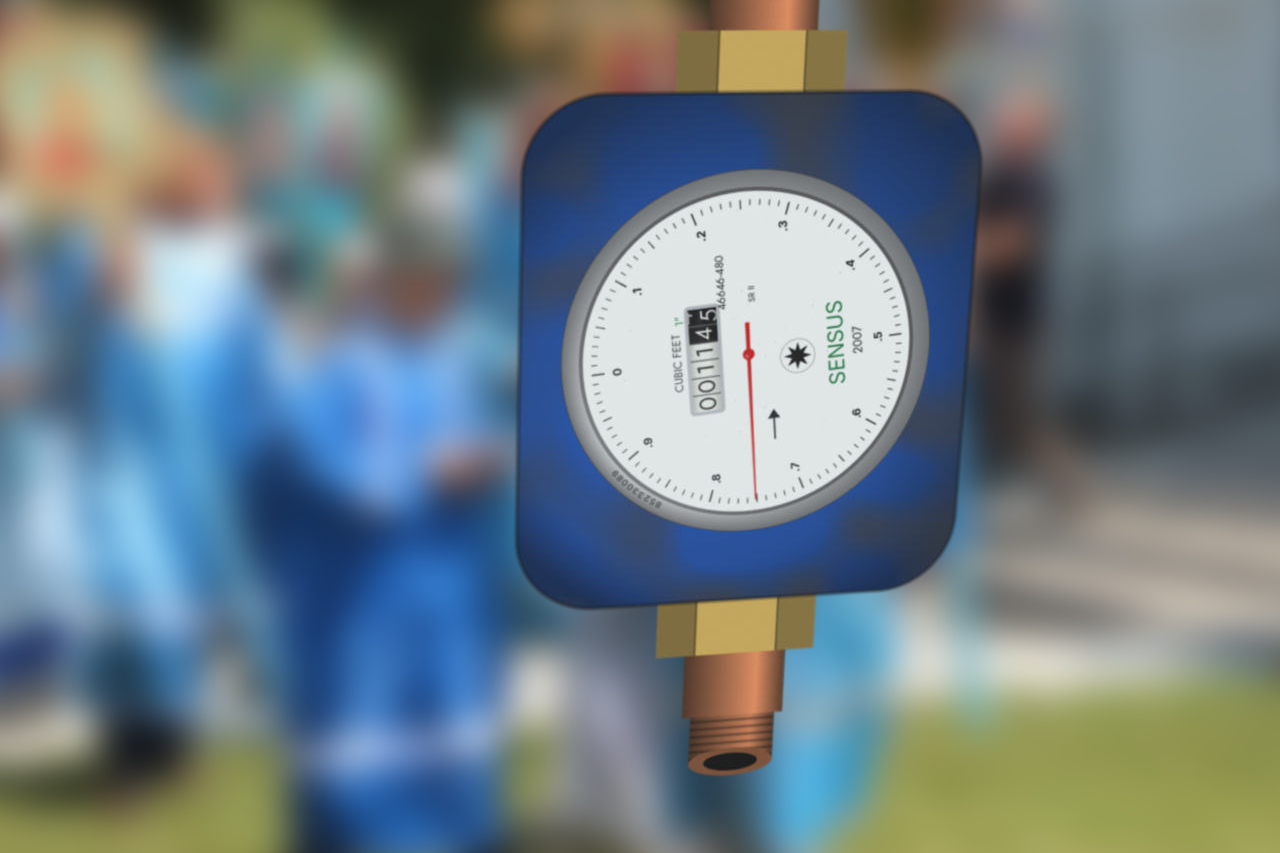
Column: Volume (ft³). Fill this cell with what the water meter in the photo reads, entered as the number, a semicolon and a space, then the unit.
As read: 1144.75; ft³
